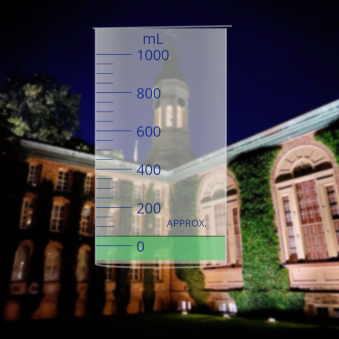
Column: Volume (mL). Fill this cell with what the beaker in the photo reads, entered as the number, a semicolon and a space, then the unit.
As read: 50; mL
